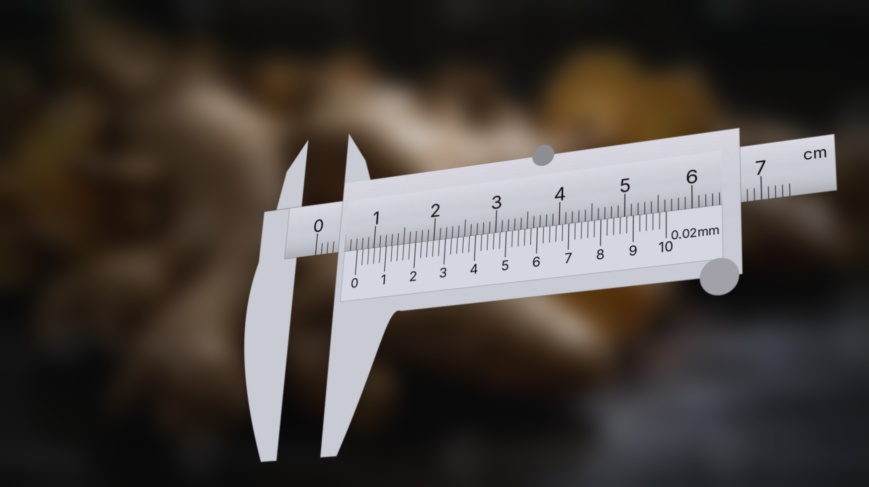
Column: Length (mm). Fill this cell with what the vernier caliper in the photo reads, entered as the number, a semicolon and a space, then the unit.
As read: 7.2; mm
